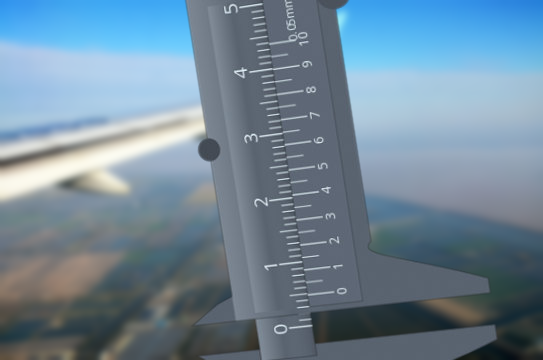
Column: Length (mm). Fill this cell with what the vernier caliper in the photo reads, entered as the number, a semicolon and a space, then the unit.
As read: 4.8; mm
